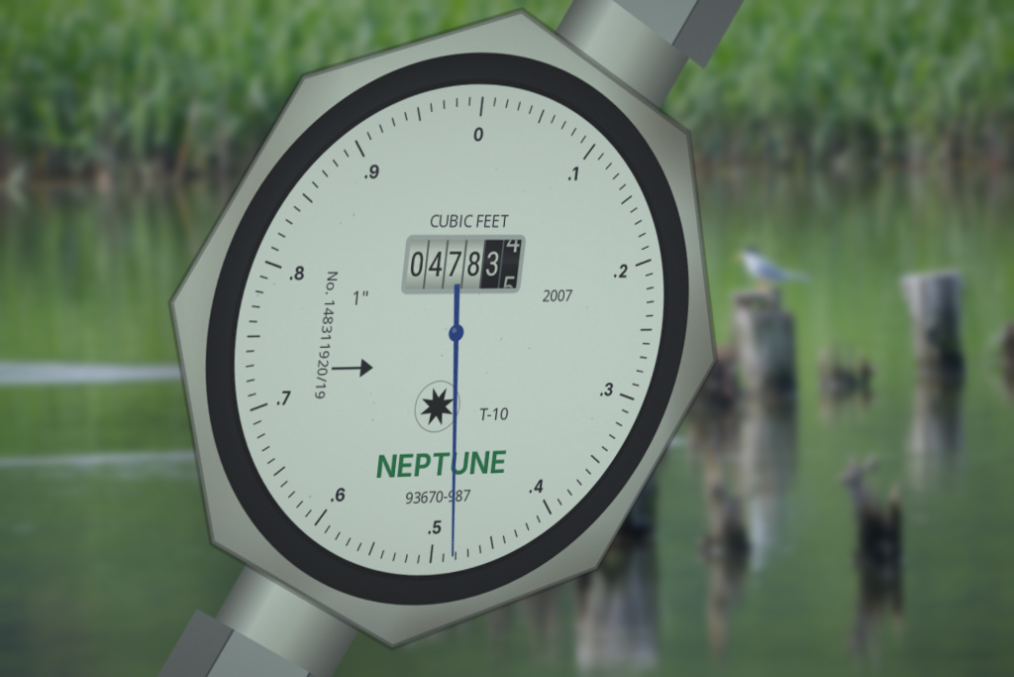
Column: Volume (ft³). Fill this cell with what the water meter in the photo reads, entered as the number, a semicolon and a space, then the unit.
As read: 47834.48; ft³
